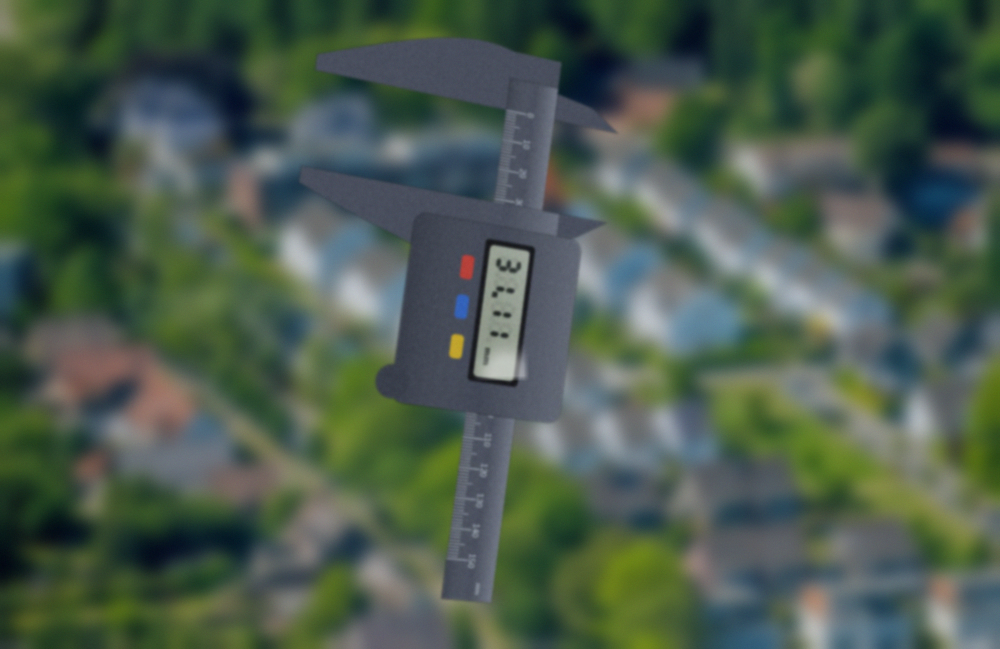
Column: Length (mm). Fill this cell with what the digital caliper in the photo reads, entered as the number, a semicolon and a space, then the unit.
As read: 31.11; mm
